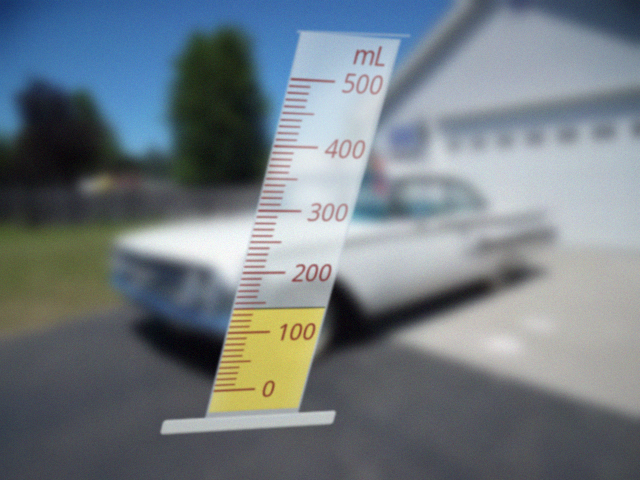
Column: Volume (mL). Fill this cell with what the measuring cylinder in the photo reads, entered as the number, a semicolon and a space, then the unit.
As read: 140; mL
